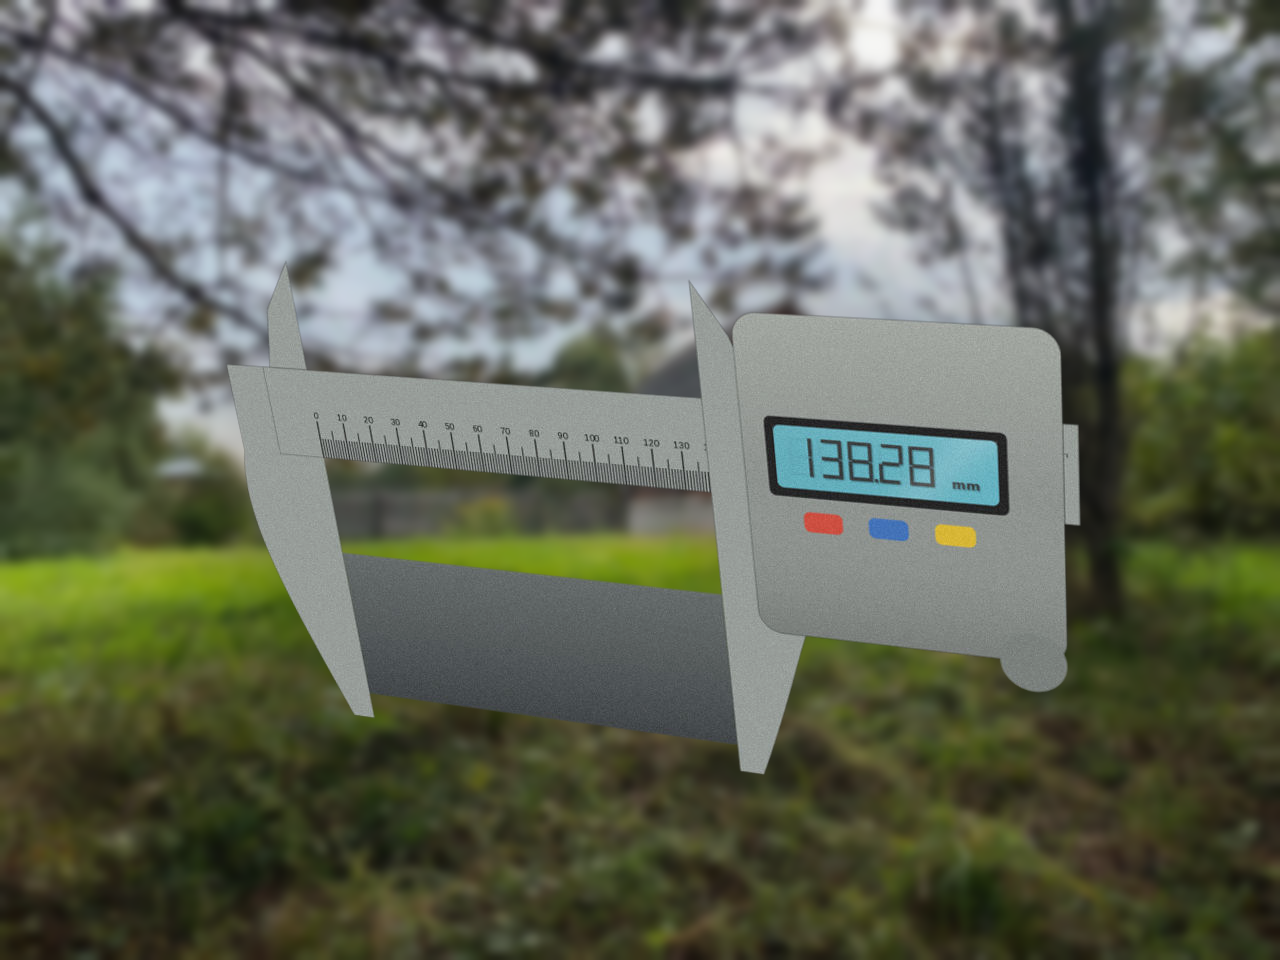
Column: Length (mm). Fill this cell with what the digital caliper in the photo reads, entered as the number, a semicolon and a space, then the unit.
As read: 138.28; mm
